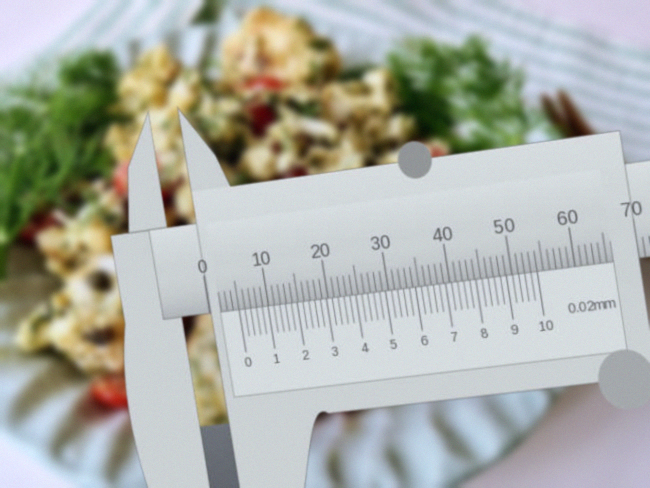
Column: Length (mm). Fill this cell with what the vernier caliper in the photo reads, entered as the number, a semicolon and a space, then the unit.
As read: 5.0; mm
